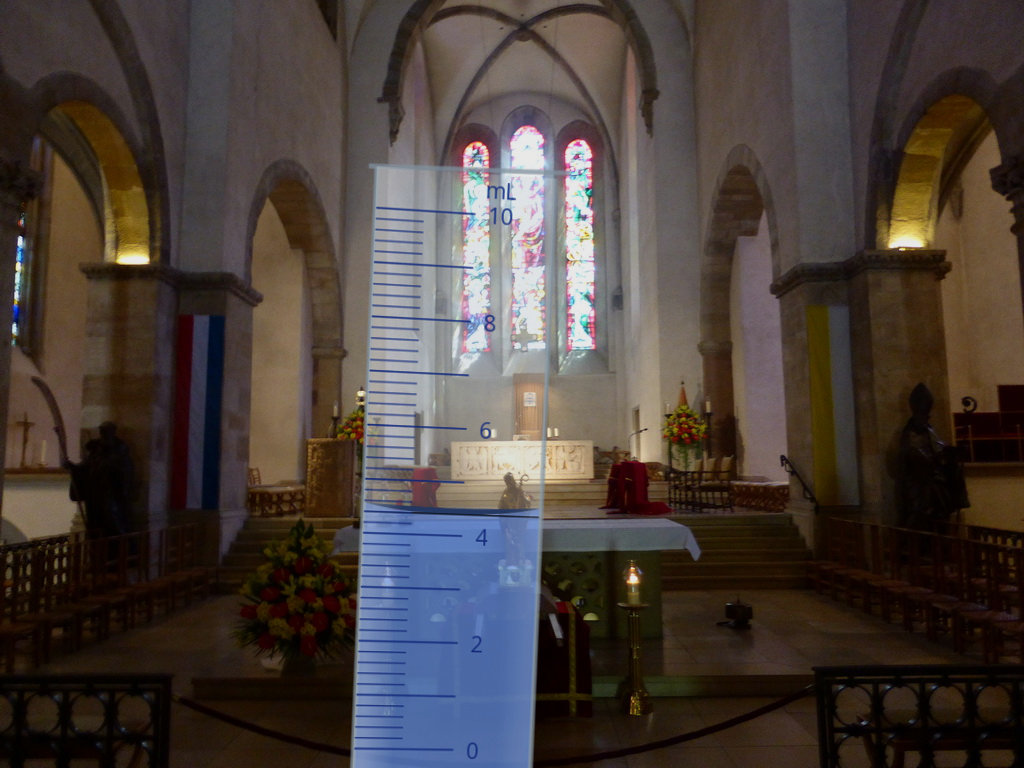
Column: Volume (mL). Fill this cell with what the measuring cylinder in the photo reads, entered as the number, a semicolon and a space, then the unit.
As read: 4.4; mL
